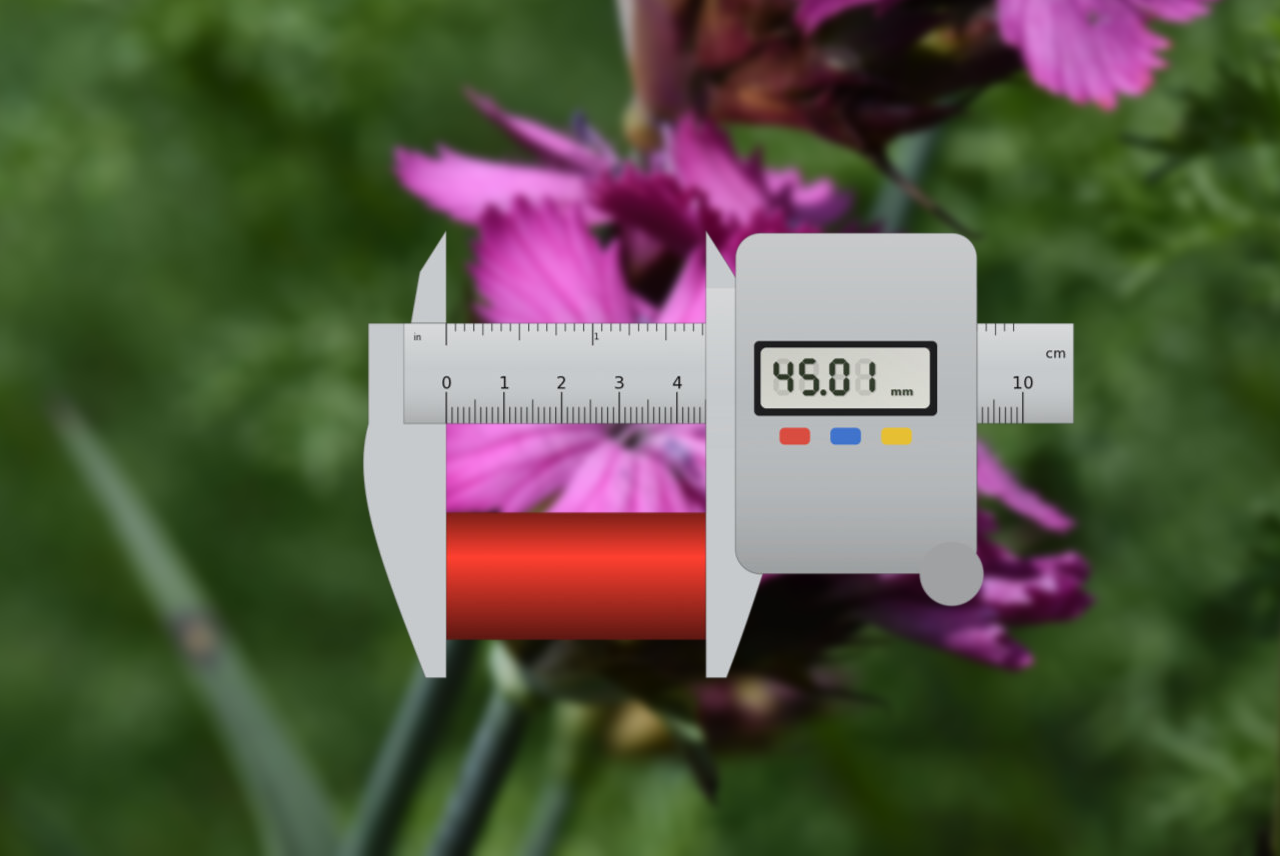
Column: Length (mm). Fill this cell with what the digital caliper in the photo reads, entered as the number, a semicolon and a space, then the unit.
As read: 45.01; mm
